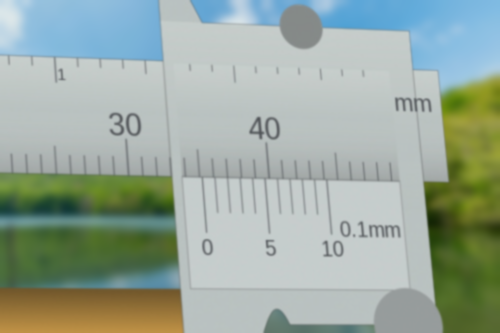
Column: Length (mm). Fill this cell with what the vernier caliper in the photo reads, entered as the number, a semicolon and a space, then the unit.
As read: 35.2; mm
